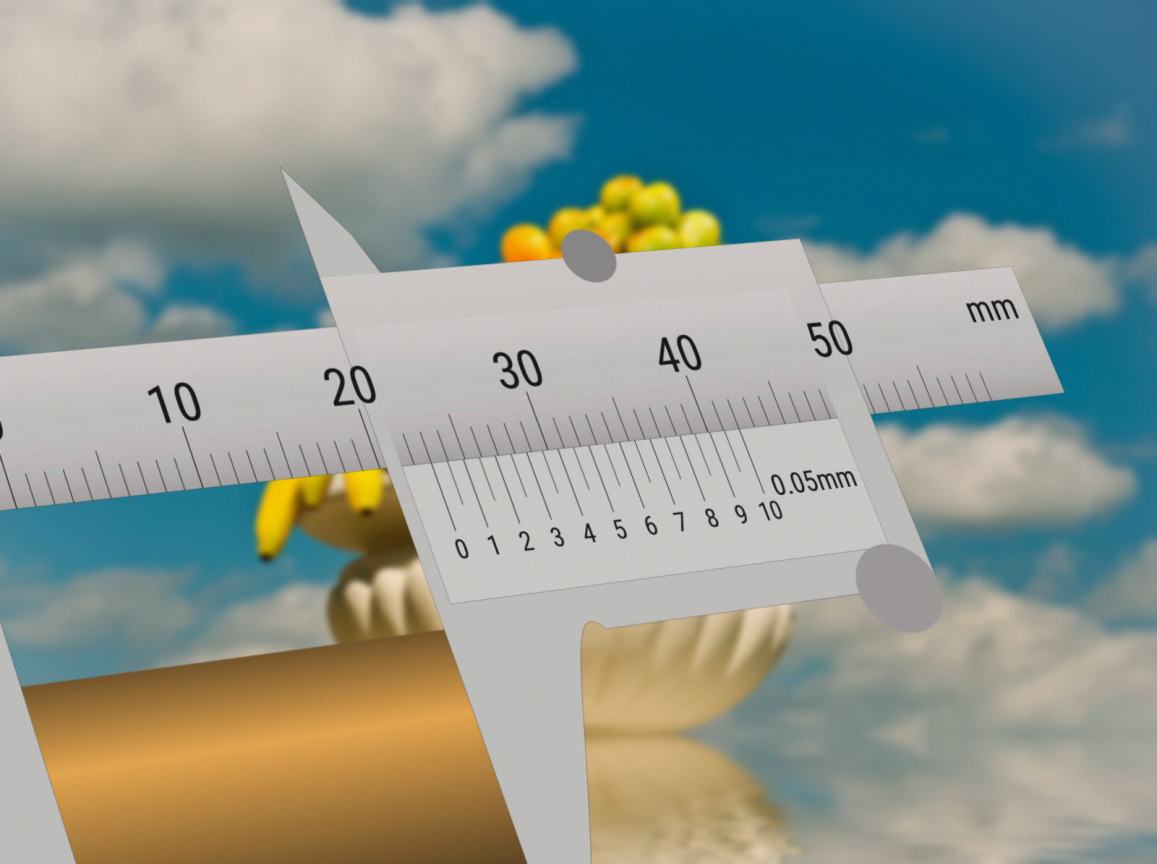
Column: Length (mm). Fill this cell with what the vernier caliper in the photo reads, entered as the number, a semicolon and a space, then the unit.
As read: 23.0; mm
